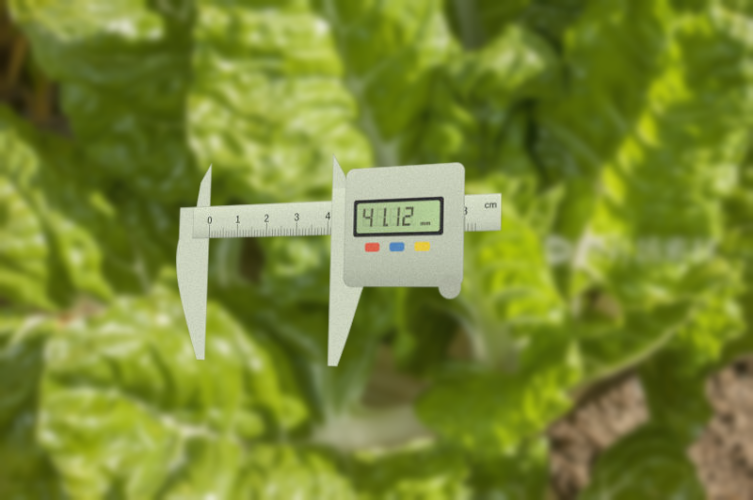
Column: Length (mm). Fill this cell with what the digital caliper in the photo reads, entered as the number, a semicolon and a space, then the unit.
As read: 41.12; mm
